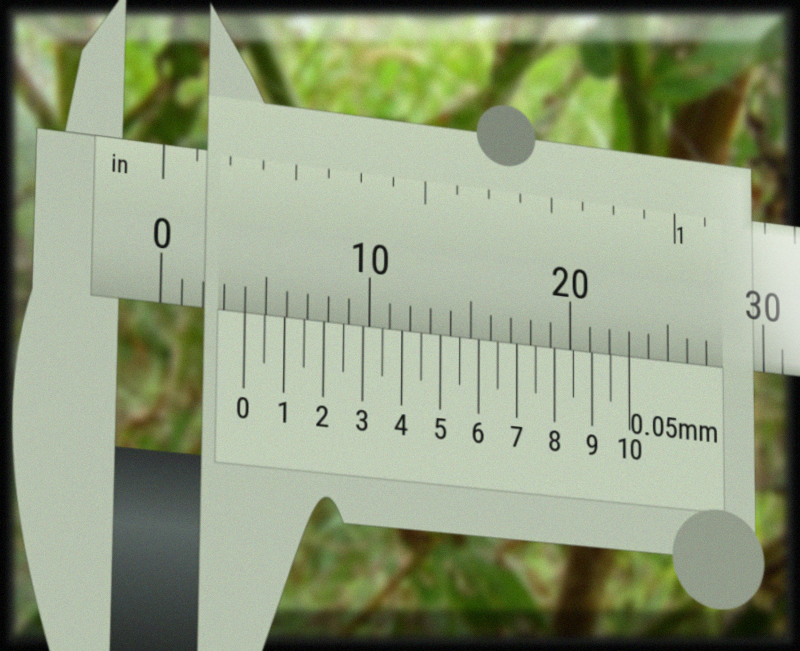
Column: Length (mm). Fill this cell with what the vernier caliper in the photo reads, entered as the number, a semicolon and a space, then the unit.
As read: 4.0; mm
